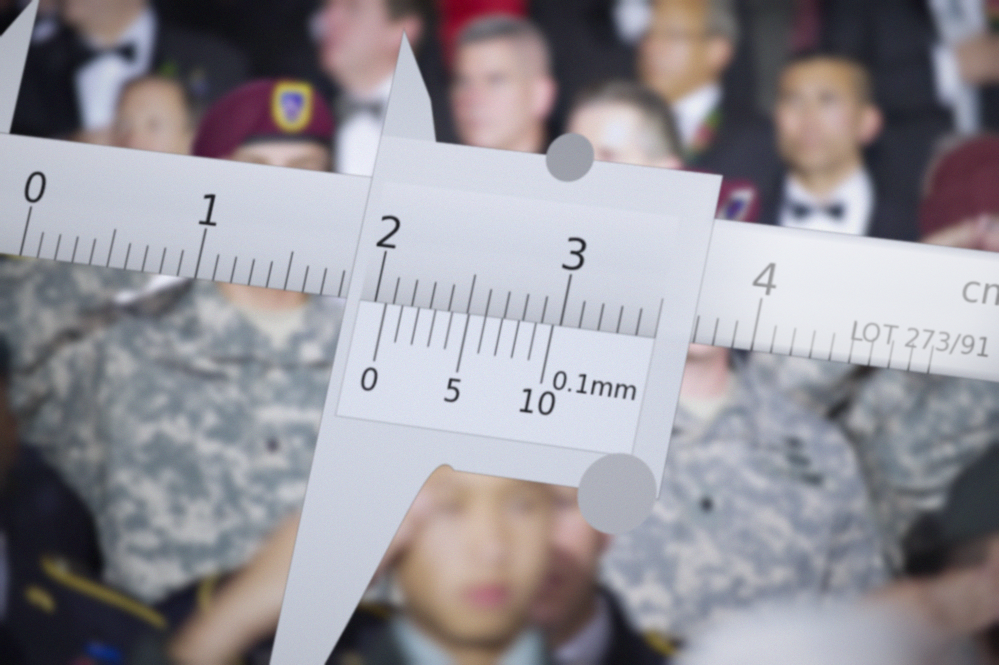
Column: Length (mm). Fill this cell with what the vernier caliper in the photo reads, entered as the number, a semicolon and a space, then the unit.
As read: 20.6; mm
